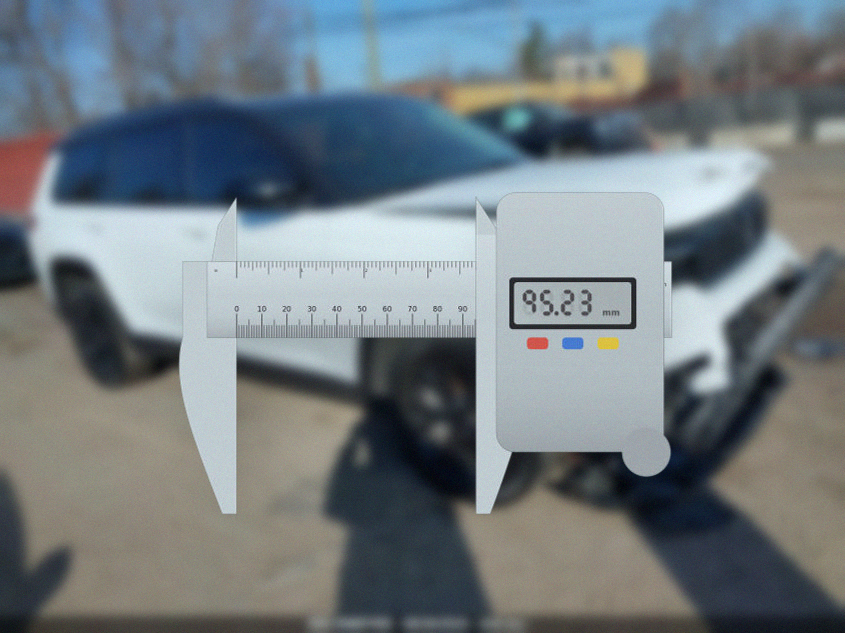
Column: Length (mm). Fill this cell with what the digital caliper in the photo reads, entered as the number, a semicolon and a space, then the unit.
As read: 95.23; mm
